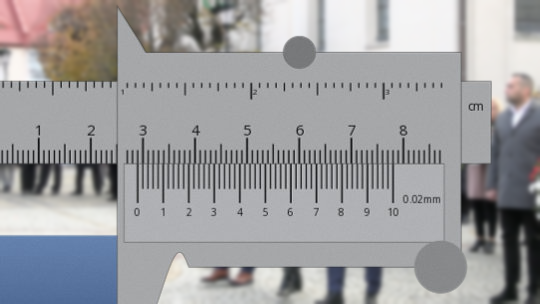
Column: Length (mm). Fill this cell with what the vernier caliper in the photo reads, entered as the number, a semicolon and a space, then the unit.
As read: 29.0; mm
